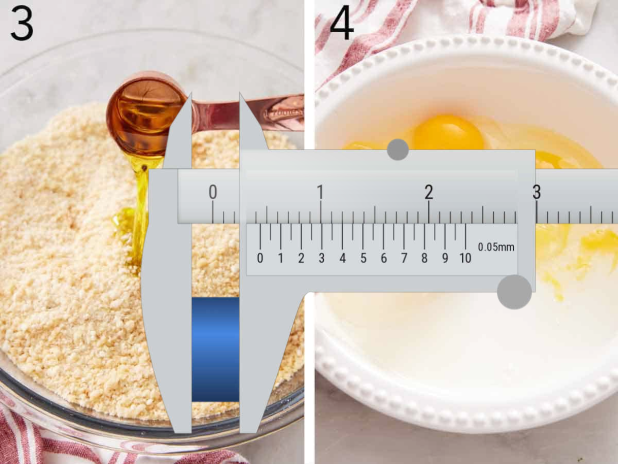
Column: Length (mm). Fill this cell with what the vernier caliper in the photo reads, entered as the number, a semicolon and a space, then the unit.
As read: 4.4; mm
